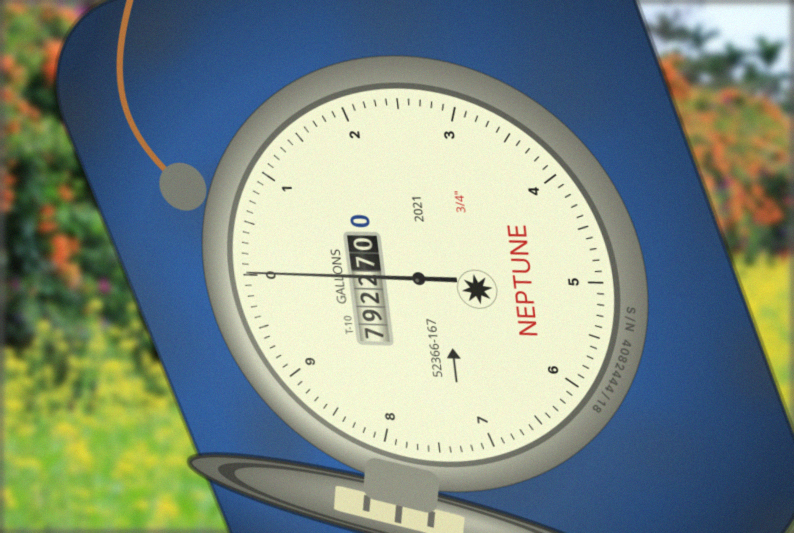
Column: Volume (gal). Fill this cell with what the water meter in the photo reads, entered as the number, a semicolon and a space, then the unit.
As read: 7922700.0; gal
